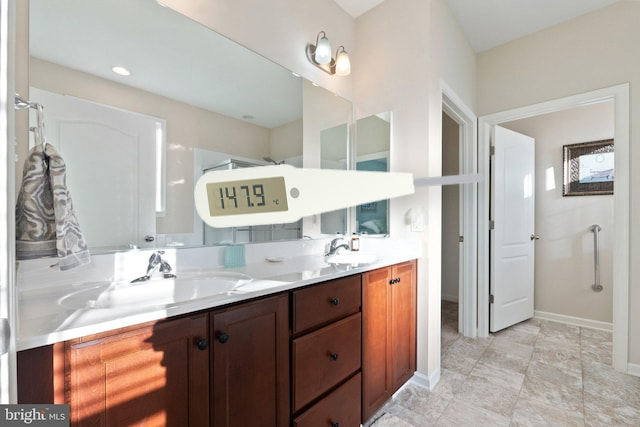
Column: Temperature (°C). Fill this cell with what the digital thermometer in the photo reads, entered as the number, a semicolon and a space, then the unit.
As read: 147.9; °C
